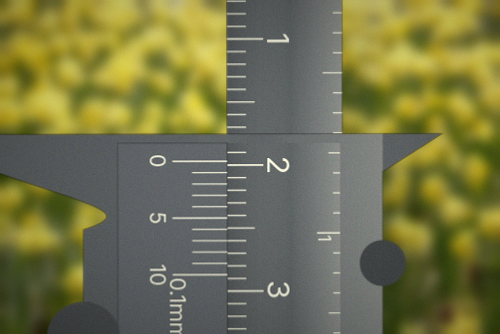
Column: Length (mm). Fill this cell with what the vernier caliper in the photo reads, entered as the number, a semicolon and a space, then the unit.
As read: 19.7; mm
